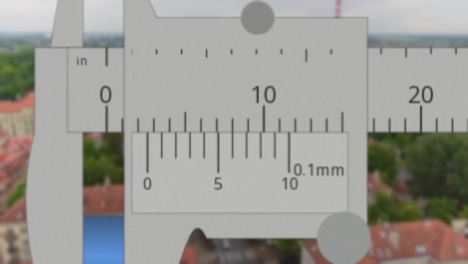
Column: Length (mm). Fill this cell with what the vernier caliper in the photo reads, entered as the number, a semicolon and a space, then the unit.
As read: 2.6; mm
